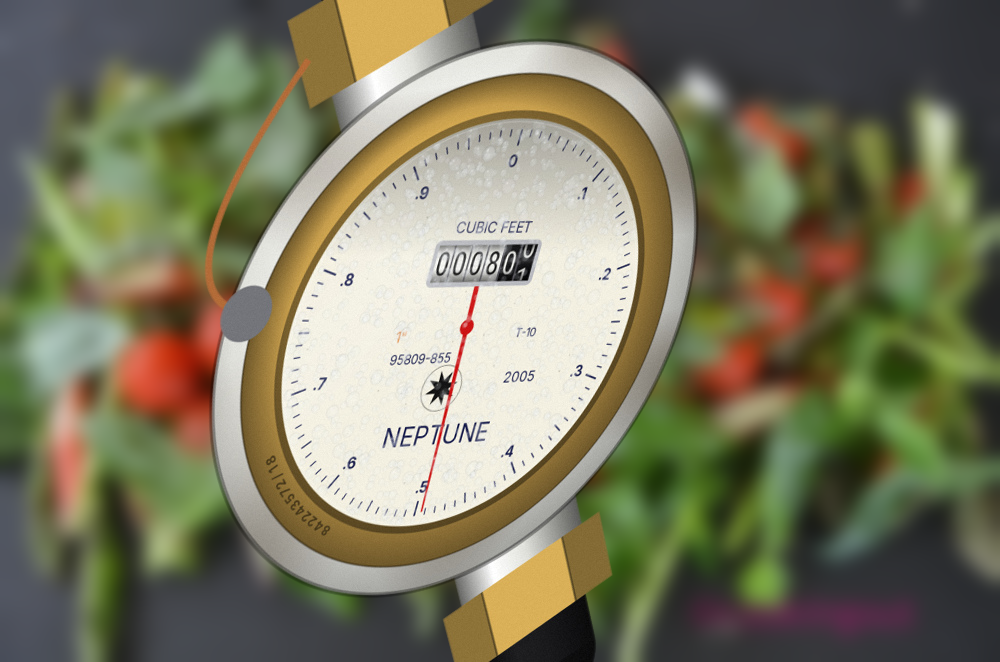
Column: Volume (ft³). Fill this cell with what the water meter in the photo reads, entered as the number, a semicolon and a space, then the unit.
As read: 800.49; ft³
